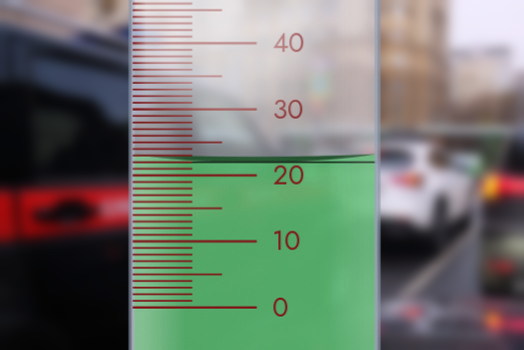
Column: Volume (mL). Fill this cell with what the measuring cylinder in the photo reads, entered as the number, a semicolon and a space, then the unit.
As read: 22; mL
